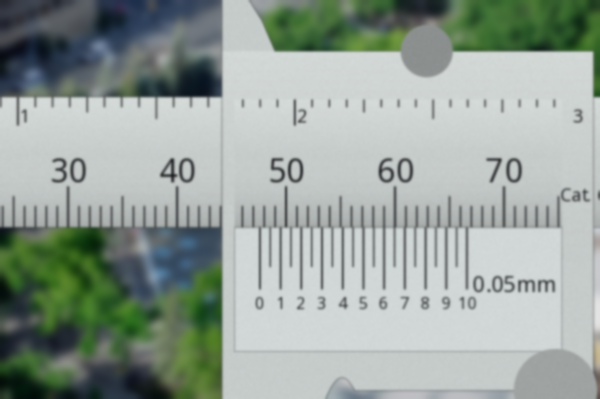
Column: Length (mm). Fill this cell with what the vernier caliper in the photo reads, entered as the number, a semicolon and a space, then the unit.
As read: 47.6; mm
